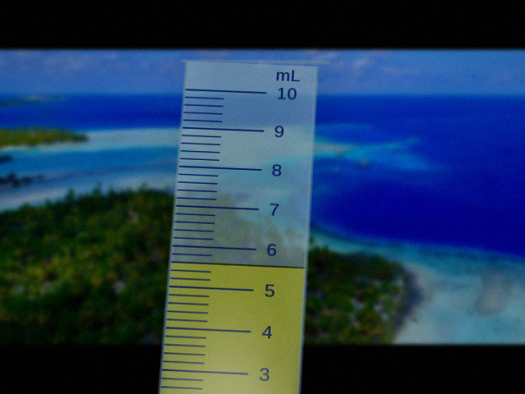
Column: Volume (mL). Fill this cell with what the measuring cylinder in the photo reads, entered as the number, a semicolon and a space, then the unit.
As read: 5.6; mL
